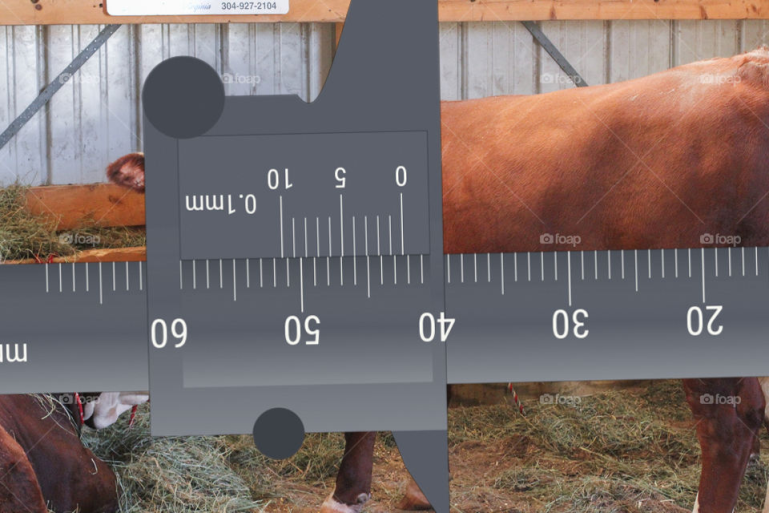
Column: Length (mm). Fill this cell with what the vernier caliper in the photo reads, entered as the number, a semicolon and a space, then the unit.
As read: 42.4; mm
